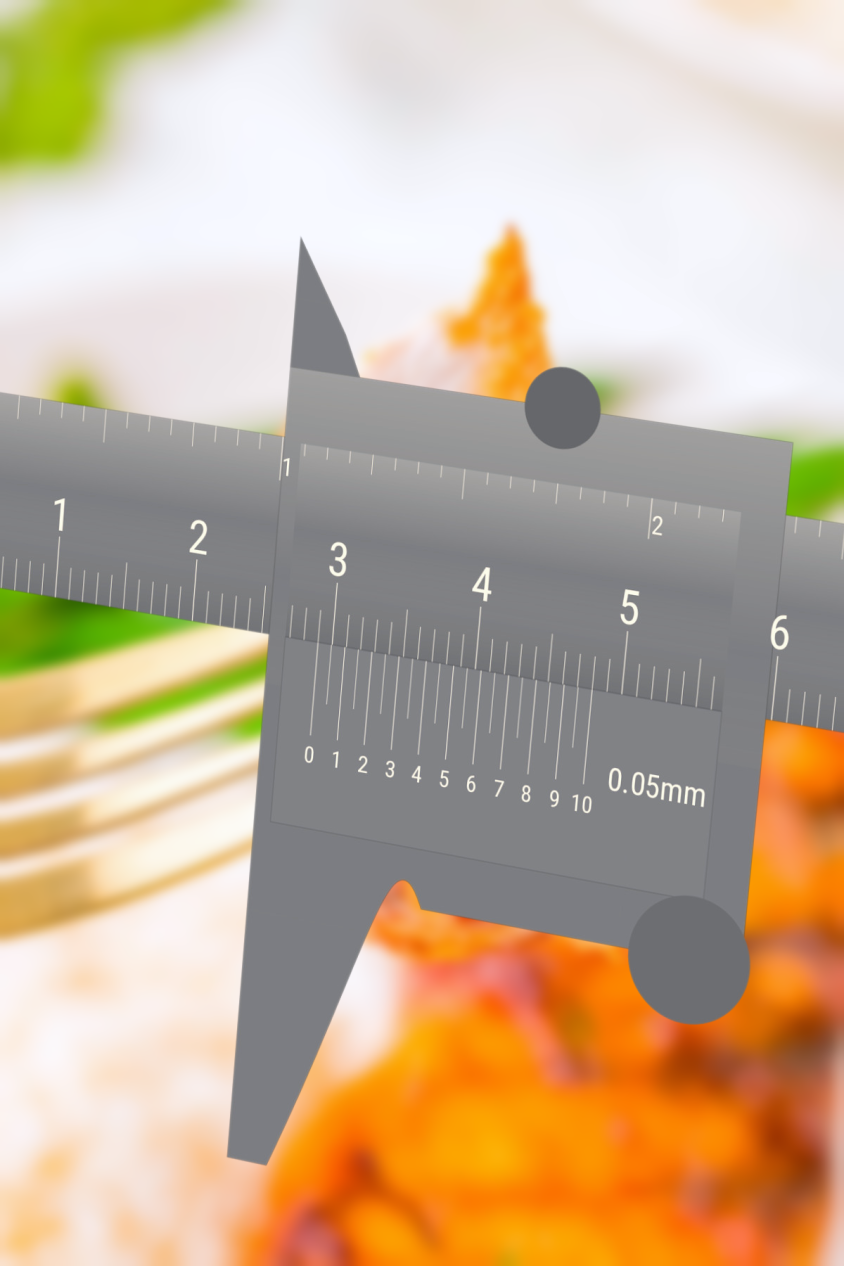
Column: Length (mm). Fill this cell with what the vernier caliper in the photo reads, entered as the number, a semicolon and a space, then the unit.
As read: 29.0; mm
